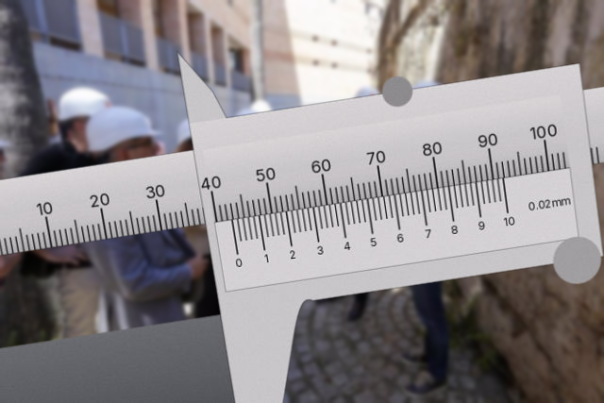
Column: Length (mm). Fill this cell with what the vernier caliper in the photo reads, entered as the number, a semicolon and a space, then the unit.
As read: 42.8; mm
